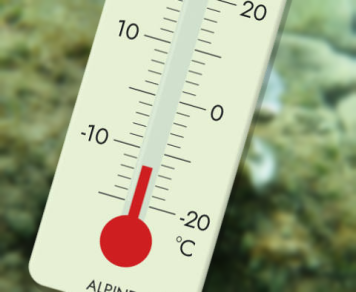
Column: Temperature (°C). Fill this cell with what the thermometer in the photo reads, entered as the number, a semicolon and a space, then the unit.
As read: -13; °C
